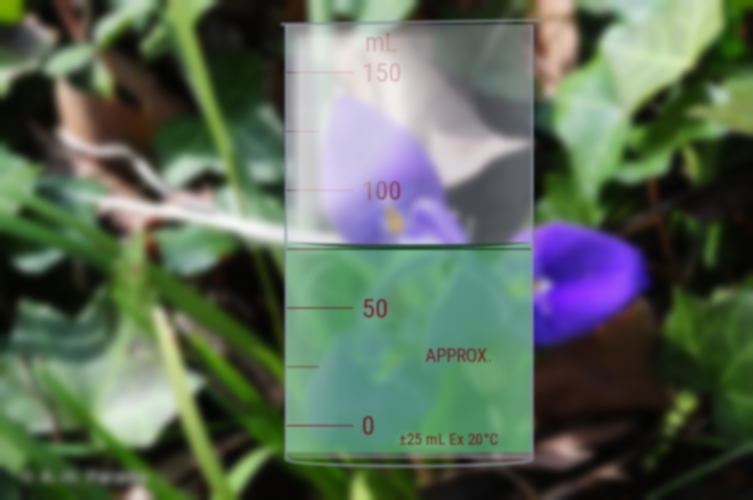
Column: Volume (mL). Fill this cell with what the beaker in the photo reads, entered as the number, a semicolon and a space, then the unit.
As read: 75; mL
